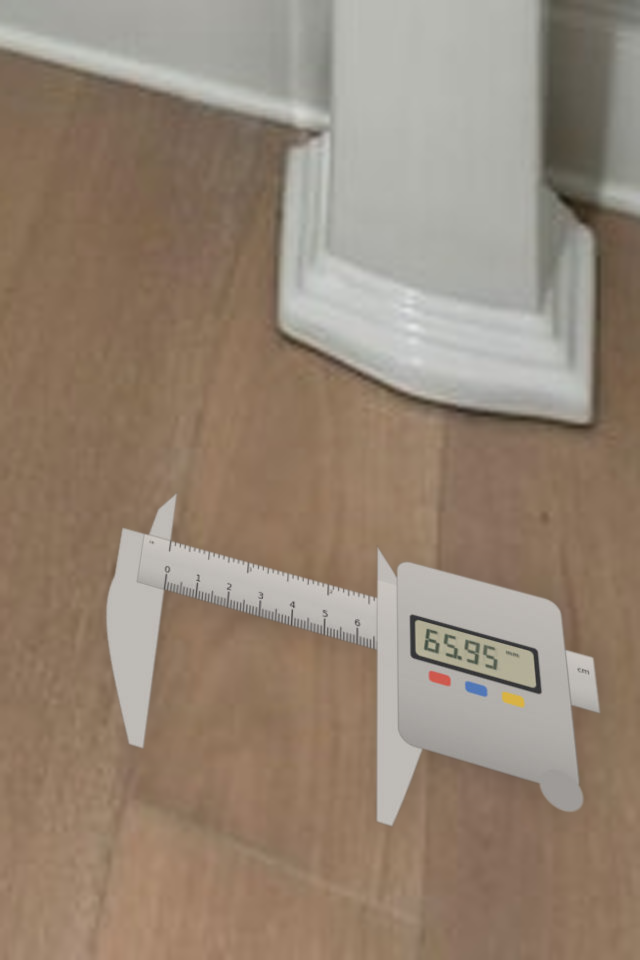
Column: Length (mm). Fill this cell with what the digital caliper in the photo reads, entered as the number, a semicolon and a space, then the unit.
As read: 65.95; mm
